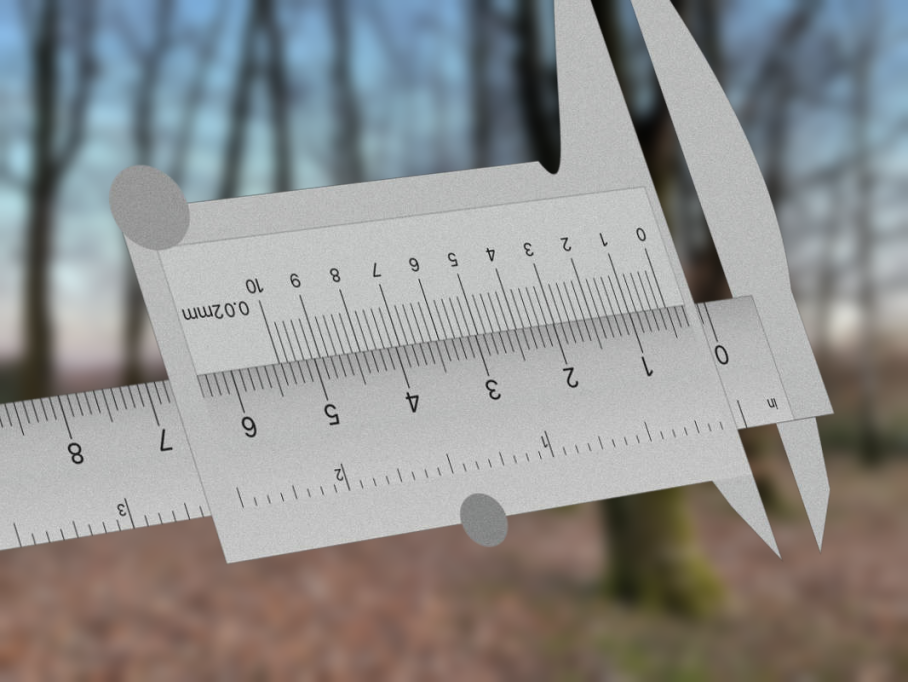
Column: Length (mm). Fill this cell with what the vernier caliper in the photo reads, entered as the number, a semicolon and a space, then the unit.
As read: 5.2; mm
